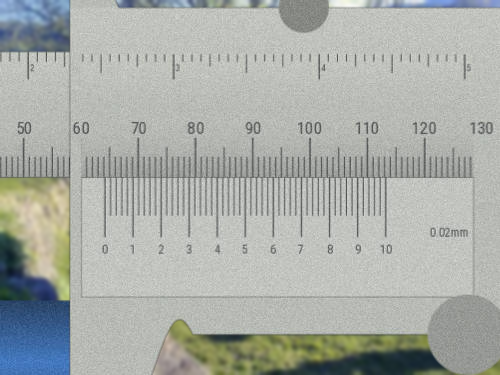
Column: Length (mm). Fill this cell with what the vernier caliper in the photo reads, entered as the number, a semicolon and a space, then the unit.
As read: 64.2; mm
